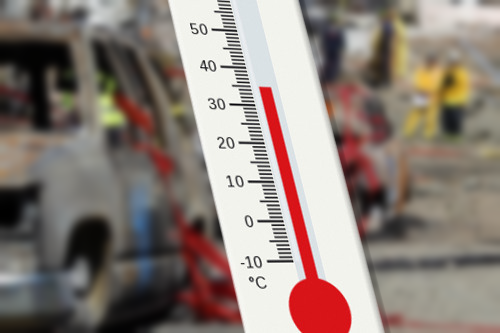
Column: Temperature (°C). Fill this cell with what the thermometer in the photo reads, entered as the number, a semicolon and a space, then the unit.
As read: 35; °C
